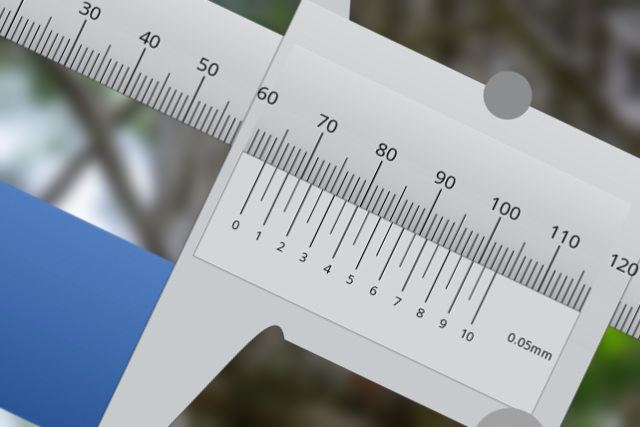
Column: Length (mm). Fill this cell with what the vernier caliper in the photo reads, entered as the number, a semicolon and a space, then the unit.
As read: 64.0; mm
